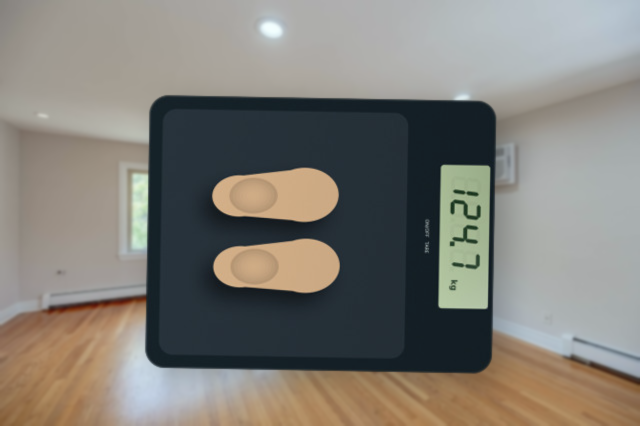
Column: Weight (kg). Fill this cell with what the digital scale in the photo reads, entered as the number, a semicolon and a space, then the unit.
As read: 124.7; kg
